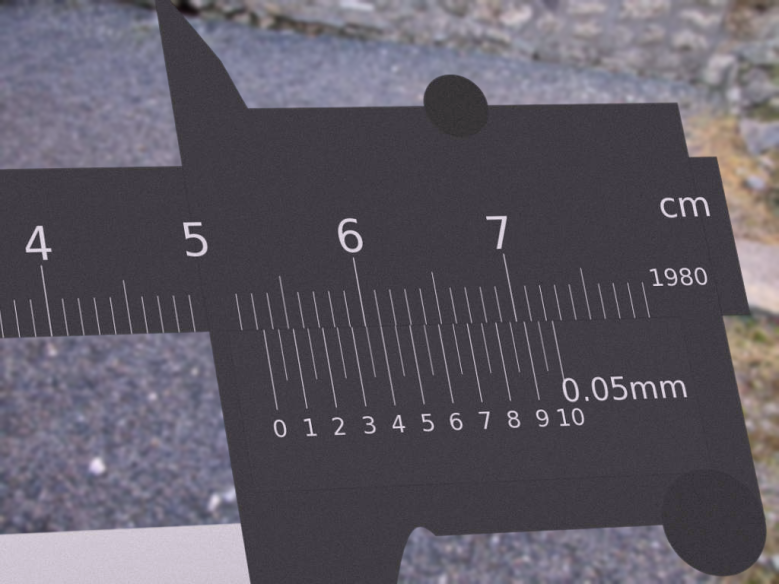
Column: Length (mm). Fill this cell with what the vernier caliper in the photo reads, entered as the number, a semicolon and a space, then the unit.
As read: 53.4; mm
